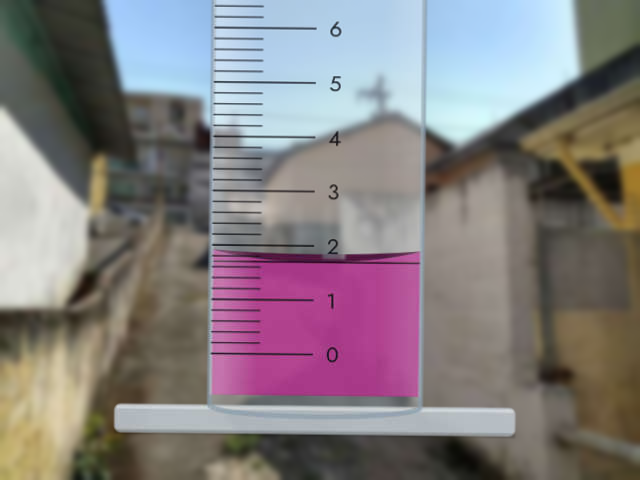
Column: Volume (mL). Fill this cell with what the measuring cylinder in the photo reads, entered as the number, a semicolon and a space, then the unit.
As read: 1.7; mL
